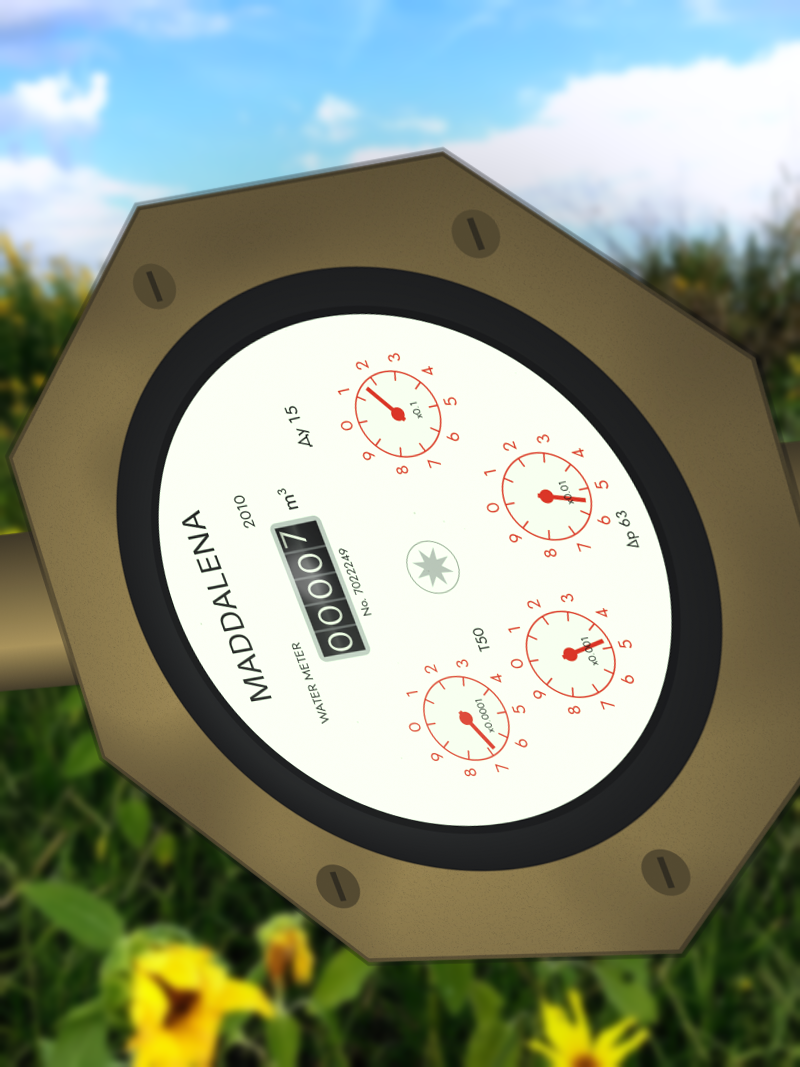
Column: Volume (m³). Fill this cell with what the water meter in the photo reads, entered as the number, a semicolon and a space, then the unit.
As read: 7.1546; m³
